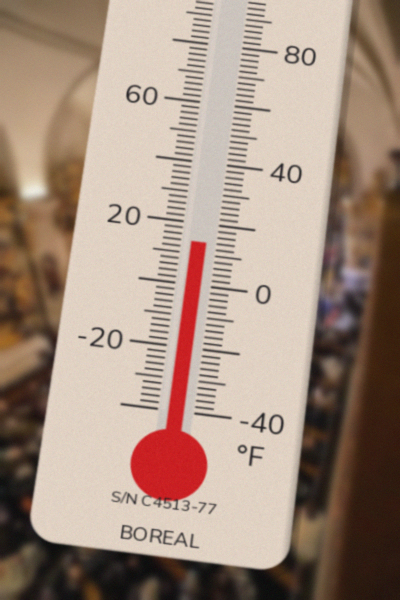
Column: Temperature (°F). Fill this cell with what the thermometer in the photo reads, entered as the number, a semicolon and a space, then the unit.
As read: 14; °F
